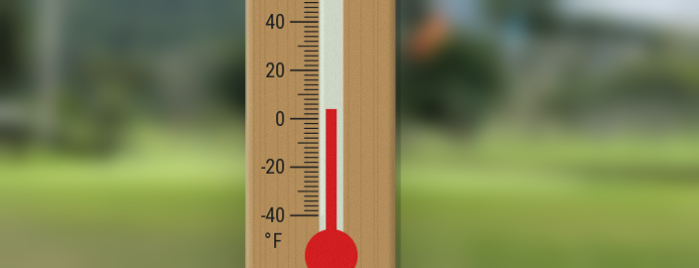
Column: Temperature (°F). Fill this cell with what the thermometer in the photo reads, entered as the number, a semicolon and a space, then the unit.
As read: 4; °F
